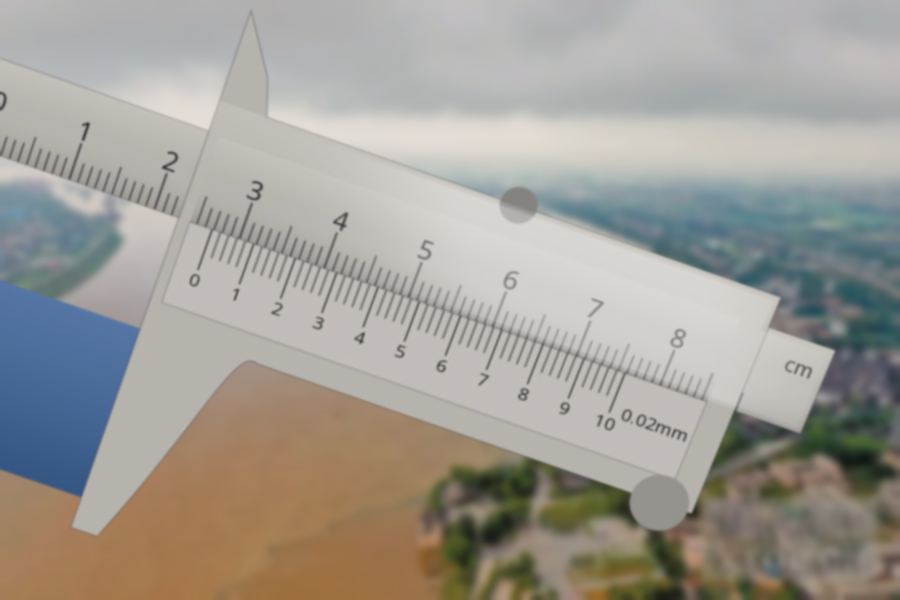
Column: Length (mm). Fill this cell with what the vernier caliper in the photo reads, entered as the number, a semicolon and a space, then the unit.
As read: 26.8; mm
